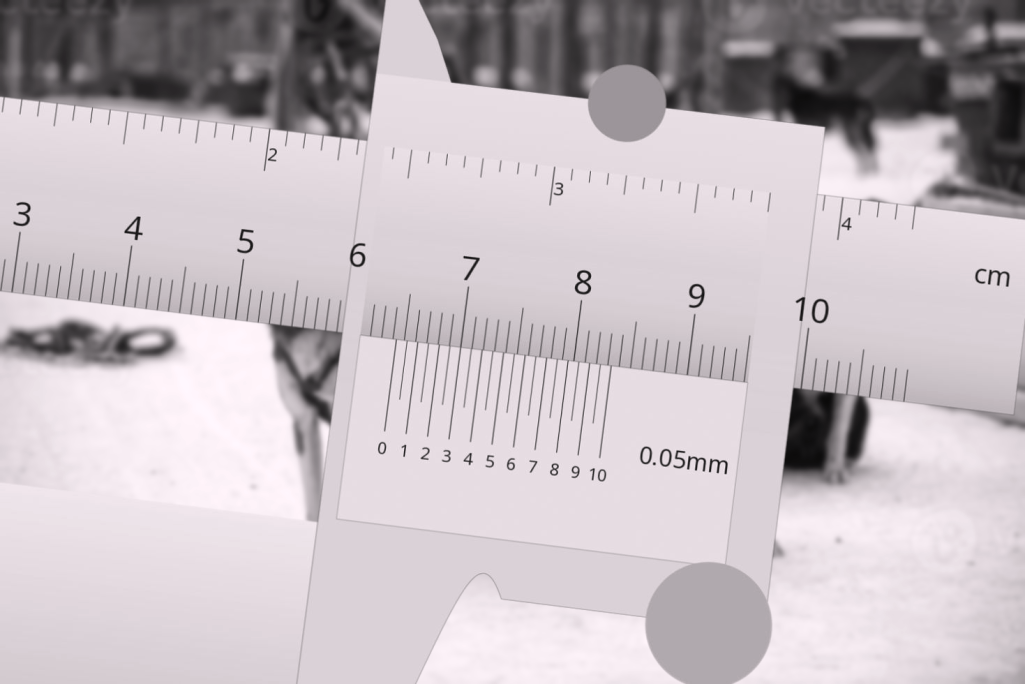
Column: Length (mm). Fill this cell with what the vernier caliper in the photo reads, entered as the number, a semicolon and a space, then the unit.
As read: 64.3; mm
